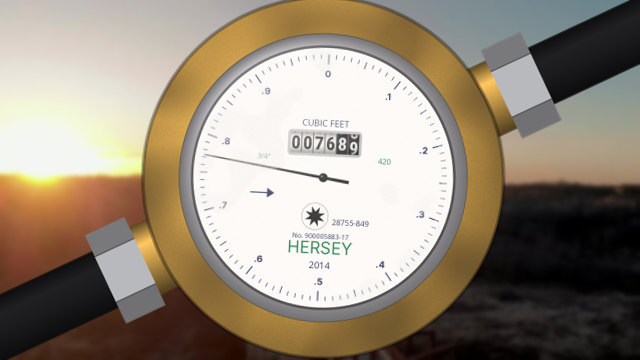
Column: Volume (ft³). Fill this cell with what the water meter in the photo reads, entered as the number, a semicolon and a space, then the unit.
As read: 7688.77; ft³
